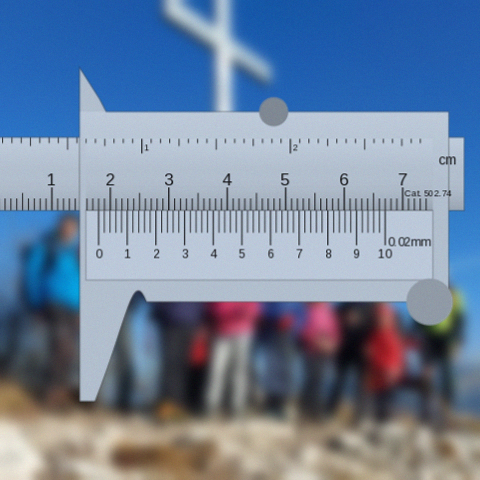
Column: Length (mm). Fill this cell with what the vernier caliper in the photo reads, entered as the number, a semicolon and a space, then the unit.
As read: 18.0; mm
